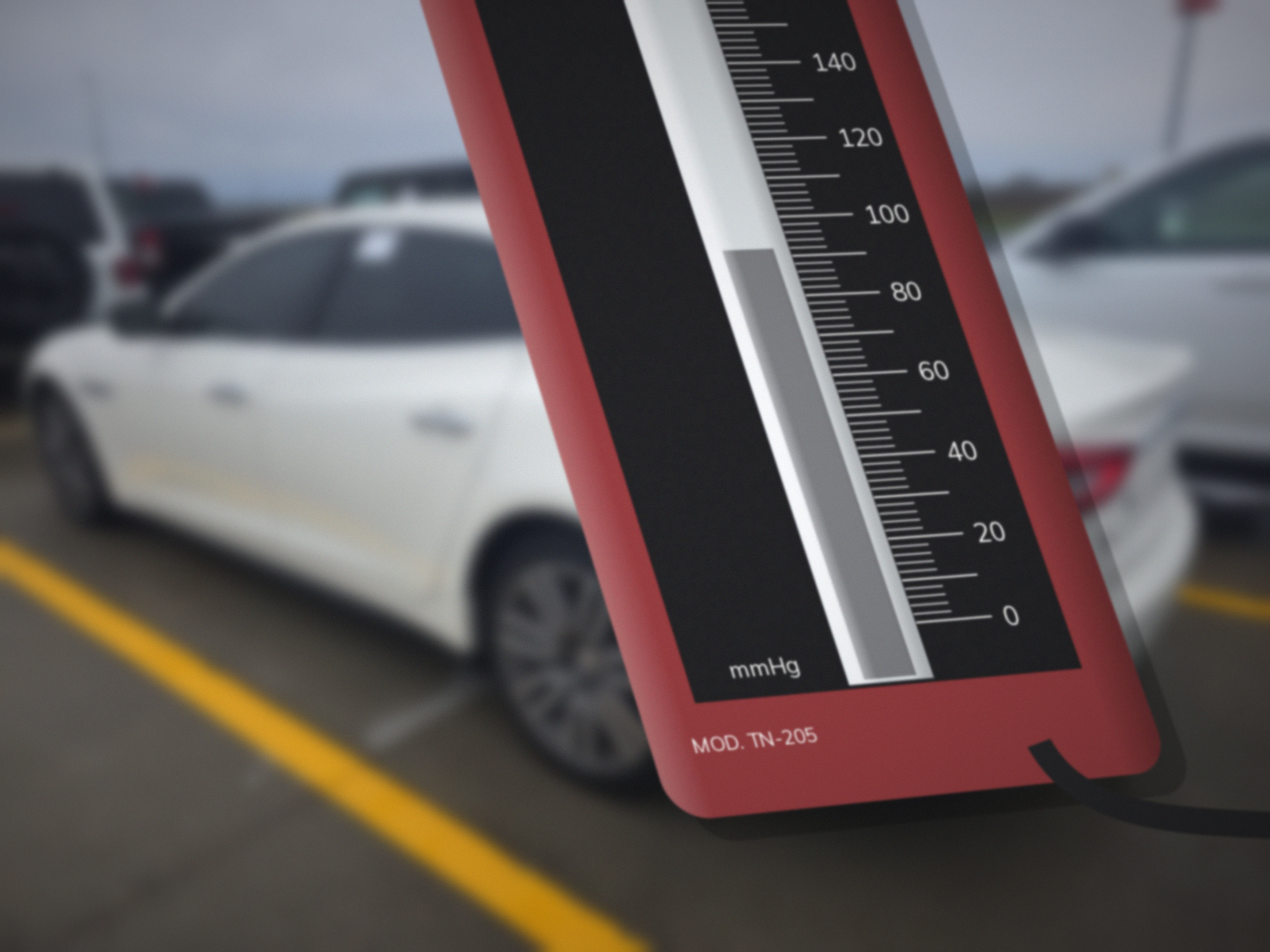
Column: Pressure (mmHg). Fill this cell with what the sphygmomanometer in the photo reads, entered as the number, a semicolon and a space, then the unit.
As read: 92; mmHg
